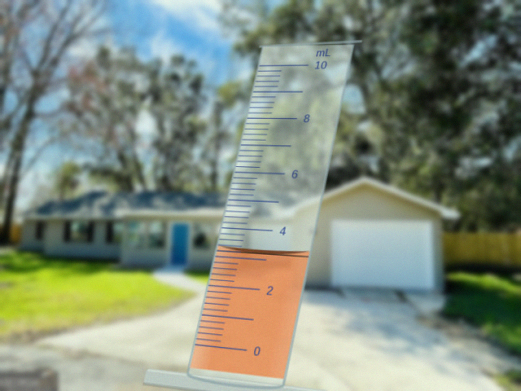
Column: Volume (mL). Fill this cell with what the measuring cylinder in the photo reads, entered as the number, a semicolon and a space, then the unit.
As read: 3.2; mL
